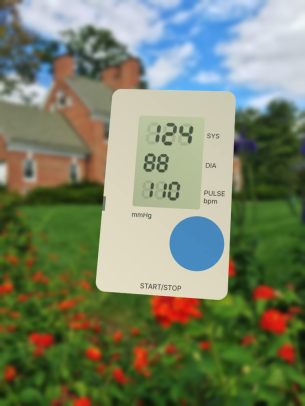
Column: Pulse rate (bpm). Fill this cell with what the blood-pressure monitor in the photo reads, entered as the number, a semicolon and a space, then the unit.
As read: 110; bpm
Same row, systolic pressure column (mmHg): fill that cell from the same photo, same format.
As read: 124; mmHg
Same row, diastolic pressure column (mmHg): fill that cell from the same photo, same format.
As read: 88; mmHg
